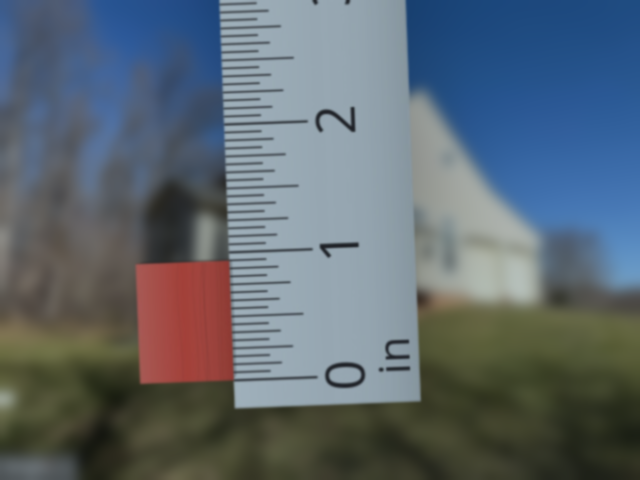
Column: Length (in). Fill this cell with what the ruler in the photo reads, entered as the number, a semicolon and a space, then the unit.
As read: 0.9375; in
